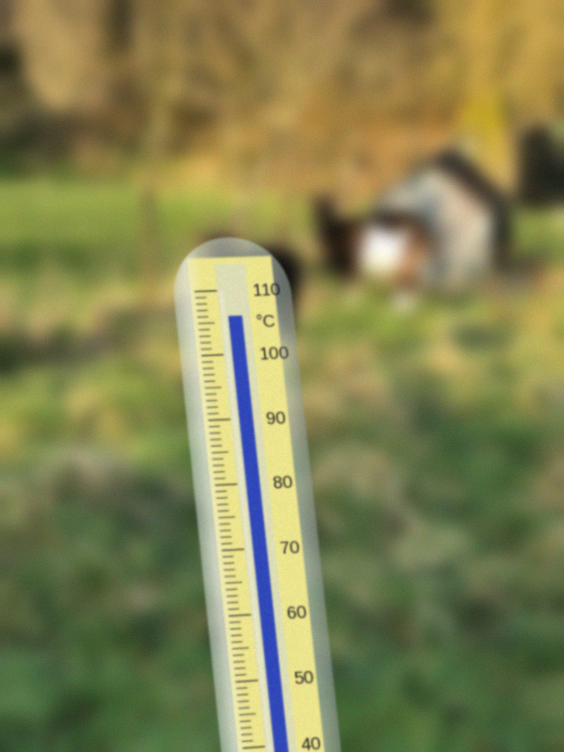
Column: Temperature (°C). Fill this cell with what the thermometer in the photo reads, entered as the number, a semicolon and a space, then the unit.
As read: 106; °C
